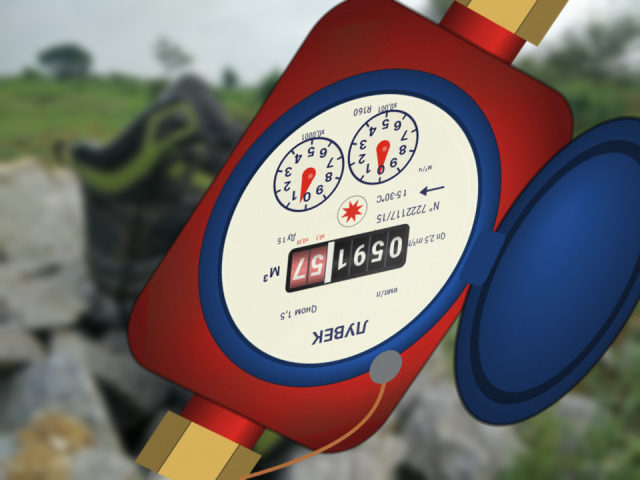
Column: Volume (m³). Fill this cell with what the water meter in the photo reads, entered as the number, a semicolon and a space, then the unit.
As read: 591.5700; m³
